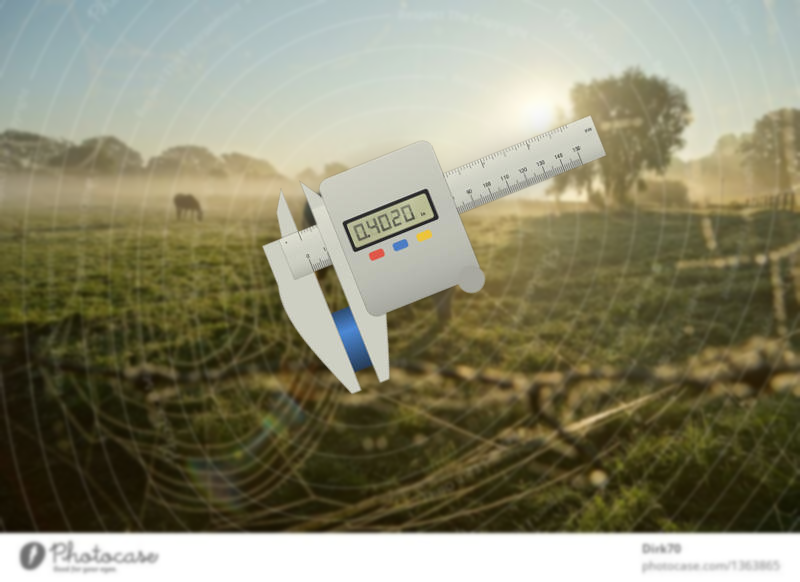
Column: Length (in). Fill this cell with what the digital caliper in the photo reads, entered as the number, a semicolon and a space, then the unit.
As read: 0.4020; in
